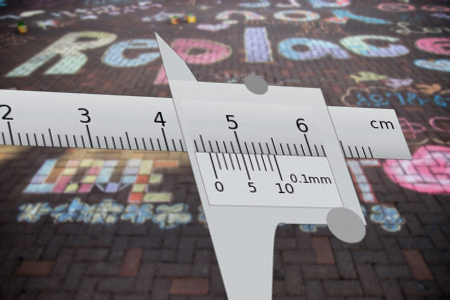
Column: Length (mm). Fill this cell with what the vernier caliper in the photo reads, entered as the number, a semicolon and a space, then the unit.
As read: 45.6; mm
